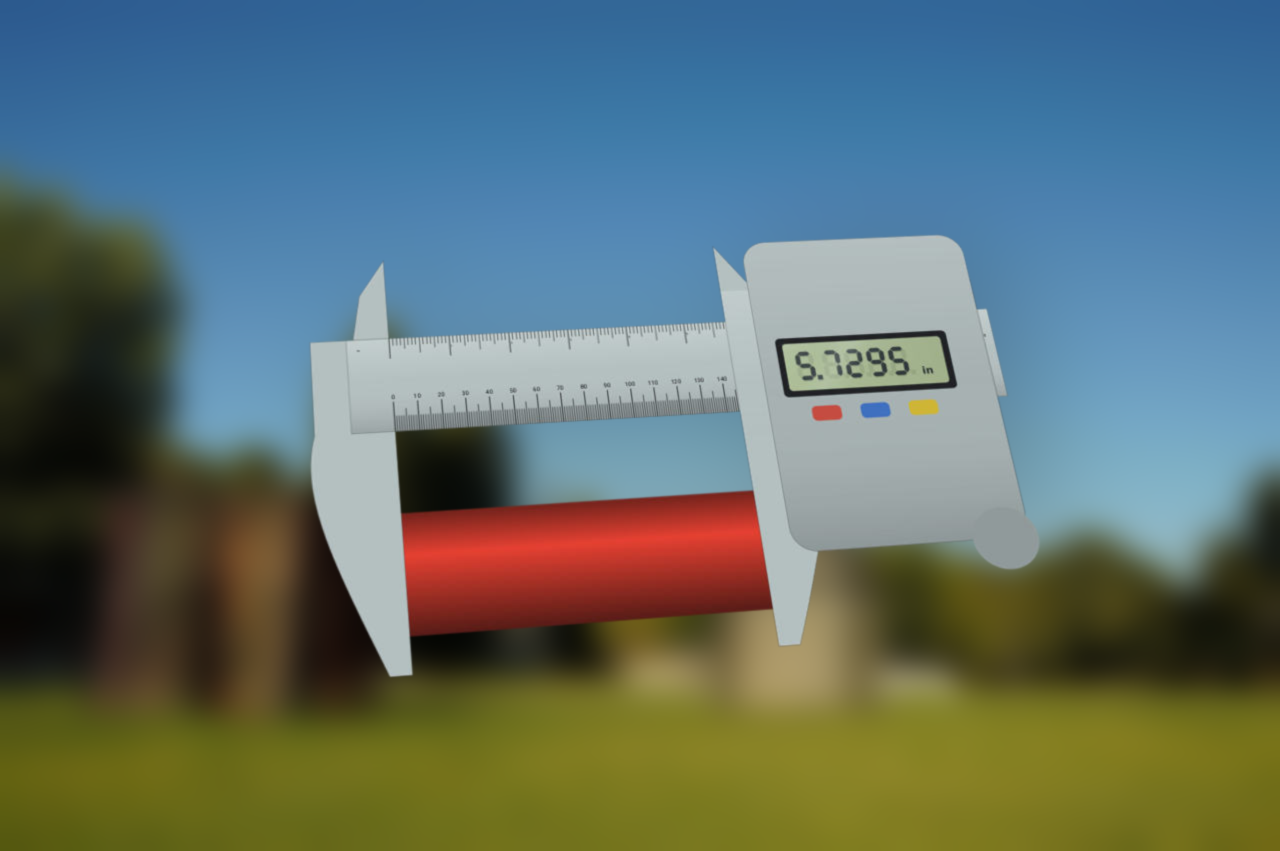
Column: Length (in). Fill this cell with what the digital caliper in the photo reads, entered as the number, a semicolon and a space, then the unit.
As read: 5.7295; in
